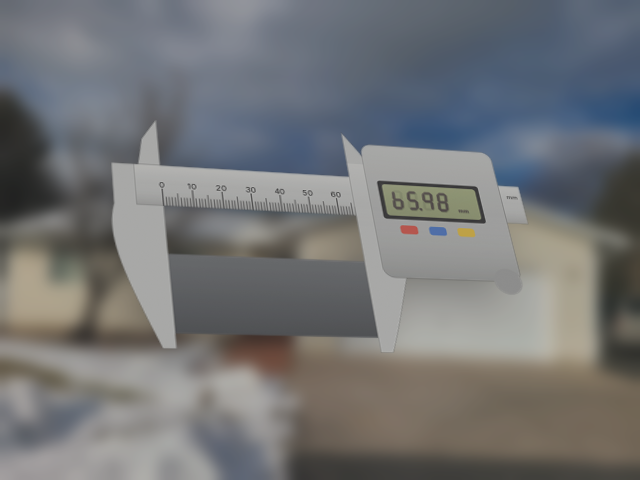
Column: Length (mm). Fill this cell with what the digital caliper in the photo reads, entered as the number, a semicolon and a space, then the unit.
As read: 65.98; mm
